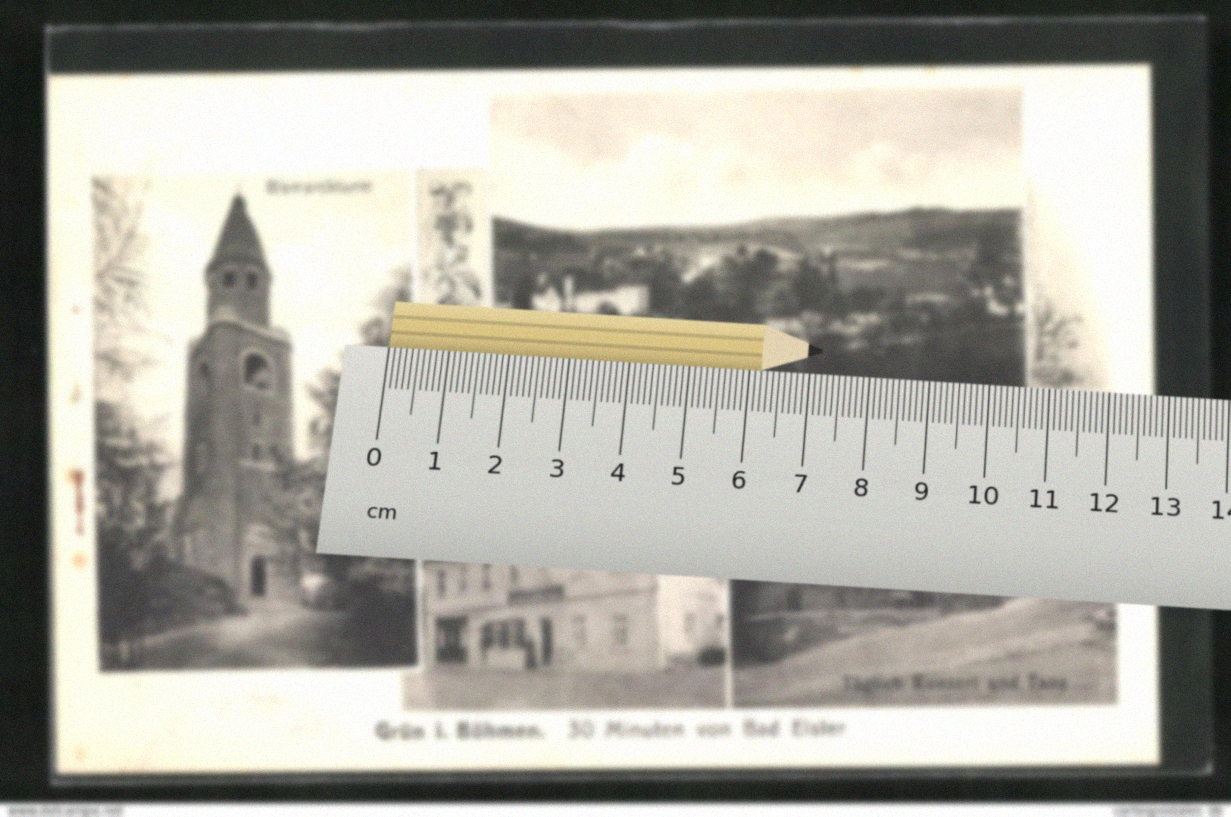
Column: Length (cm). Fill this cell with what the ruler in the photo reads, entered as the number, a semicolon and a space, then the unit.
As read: 7.2; cm
